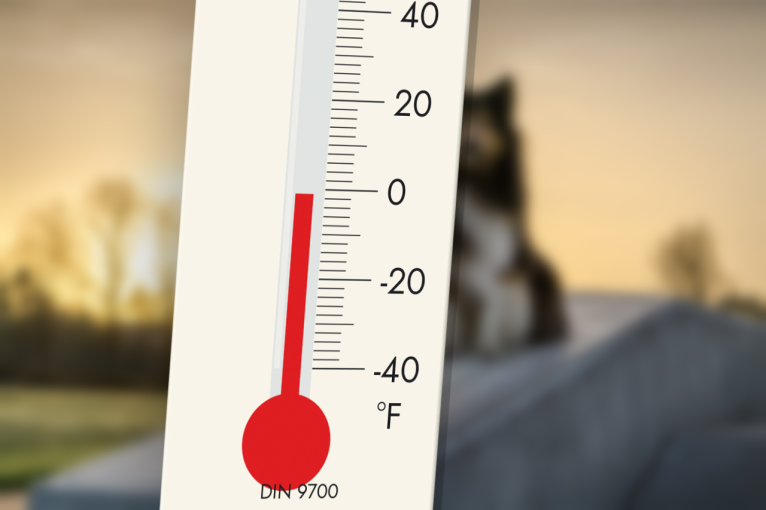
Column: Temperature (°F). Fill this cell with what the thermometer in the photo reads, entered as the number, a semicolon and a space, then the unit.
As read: -1; °F
